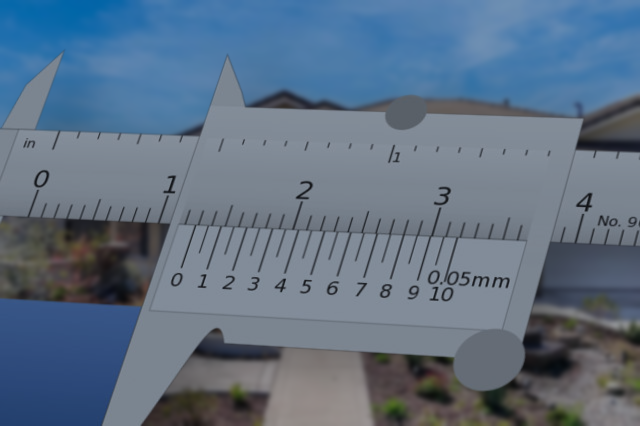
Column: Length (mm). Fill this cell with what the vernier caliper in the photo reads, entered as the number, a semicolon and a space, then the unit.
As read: 12.8; mm
